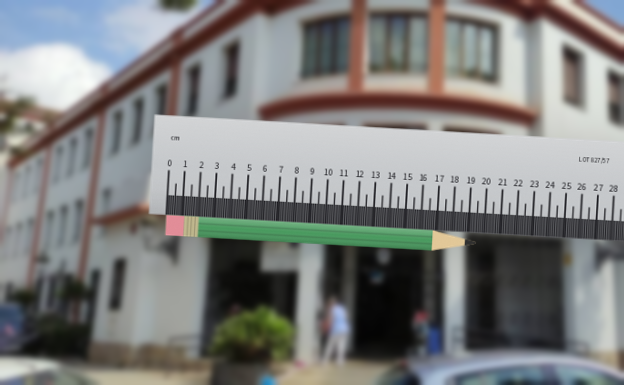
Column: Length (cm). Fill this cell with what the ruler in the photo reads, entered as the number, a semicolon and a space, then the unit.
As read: 19.5; cm
